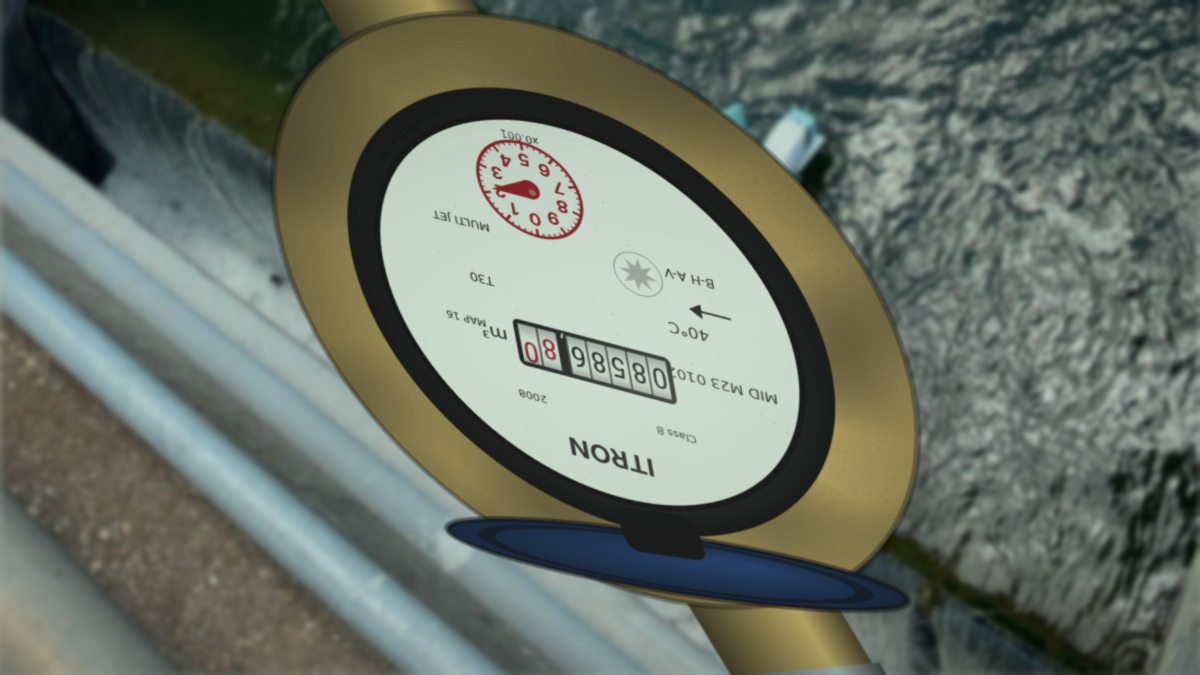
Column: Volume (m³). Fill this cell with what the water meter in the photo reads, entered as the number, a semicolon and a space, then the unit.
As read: 8586.802; m³
